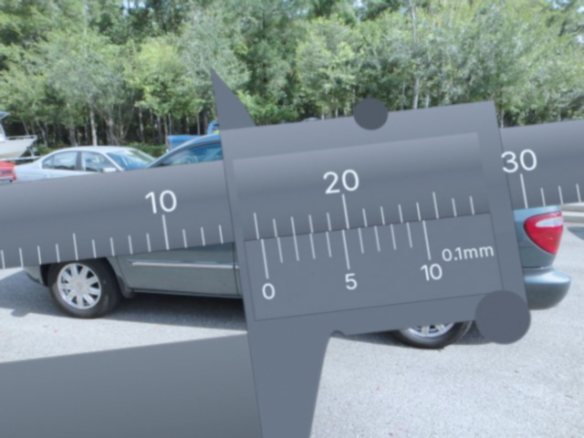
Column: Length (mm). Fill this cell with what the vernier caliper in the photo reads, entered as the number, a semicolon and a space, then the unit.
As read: 15.2; mm
